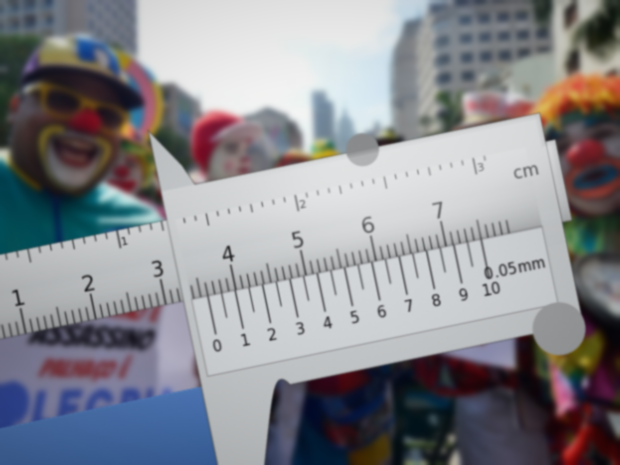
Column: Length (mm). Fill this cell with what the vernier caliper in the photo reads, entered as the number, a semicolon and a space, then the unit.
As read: 36.0; mm
